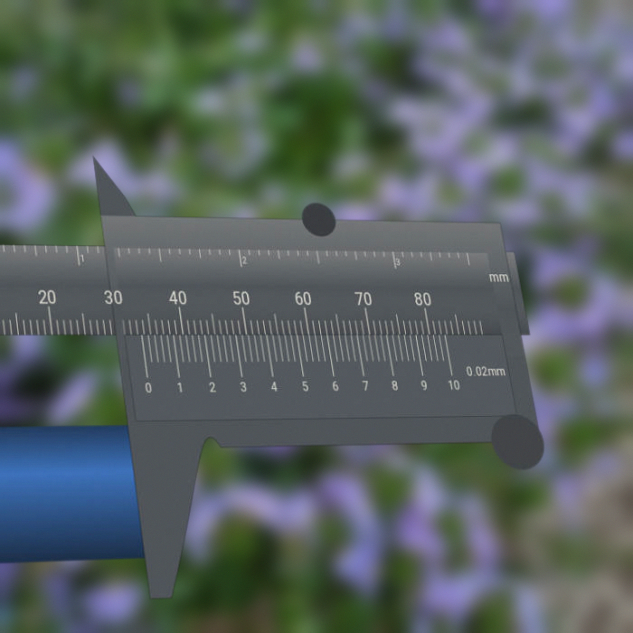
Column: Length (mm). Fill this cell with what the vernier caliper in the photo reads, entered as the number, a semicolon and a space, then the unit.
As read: 33.6; mm
